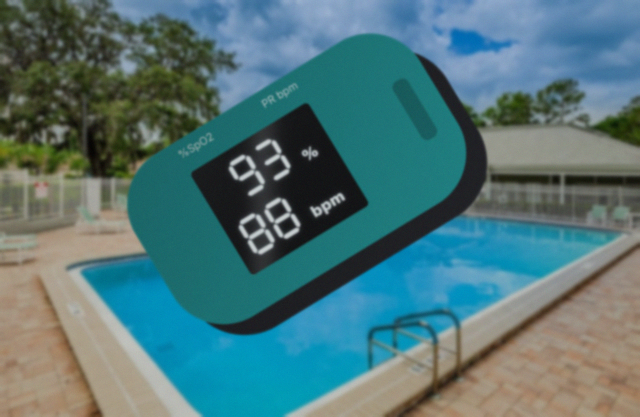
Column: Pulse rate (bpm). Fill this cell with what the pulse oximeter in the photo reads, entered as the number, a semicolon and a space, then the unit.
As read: 88; bpm
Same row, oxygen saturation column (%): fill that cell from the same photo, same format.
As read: 93; %
